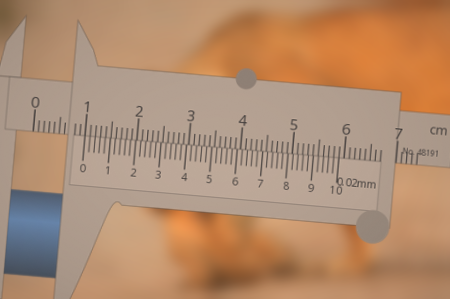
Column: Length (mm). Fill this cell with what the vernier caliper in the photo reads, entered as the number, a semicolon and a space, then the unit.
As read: 10.0; mm
